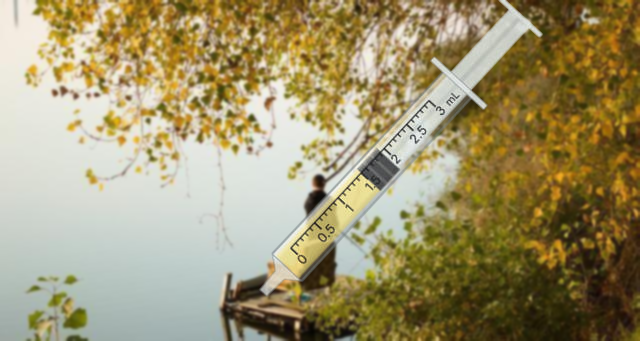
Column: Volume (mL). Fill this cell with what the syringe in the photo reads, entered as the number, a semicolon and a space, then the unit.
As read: 1.5; mL
